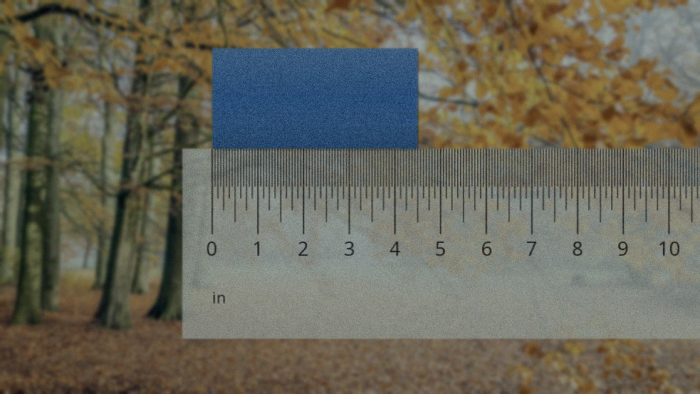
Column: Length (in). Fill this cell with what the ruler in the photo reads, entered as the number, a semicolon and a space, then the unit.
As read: 4.5; in
